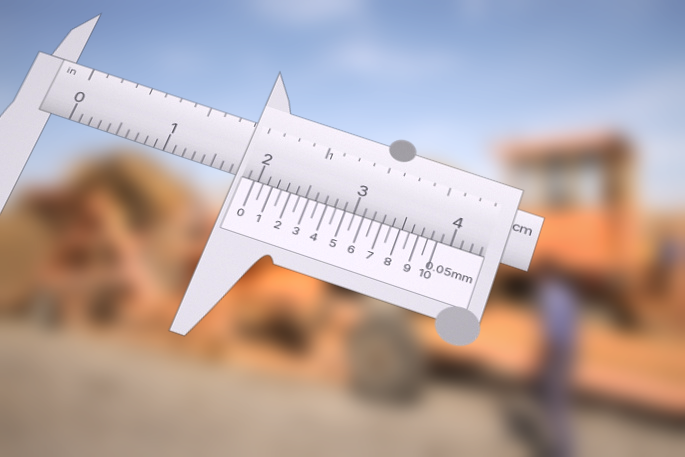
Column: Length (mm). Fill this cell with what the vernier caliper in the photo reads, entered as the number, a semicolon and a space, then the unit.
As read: 19.6; mm
